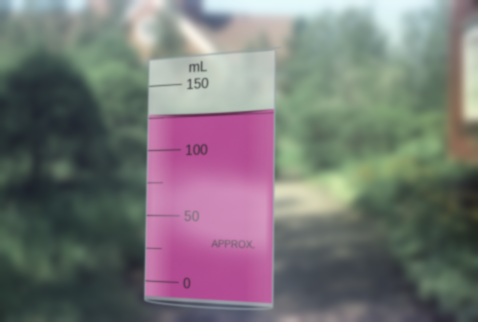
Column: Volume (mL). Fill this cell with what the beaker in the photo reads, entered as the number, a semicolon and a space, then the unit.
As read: 125; mL
